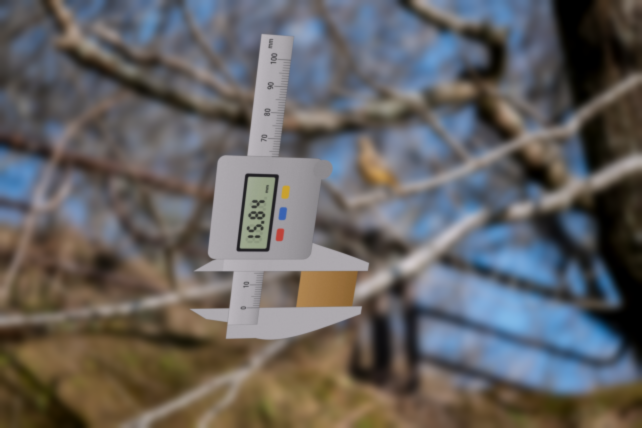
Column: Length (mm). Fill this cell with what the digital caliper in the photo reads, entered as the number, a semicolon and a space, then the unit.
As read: 15.84; mm
